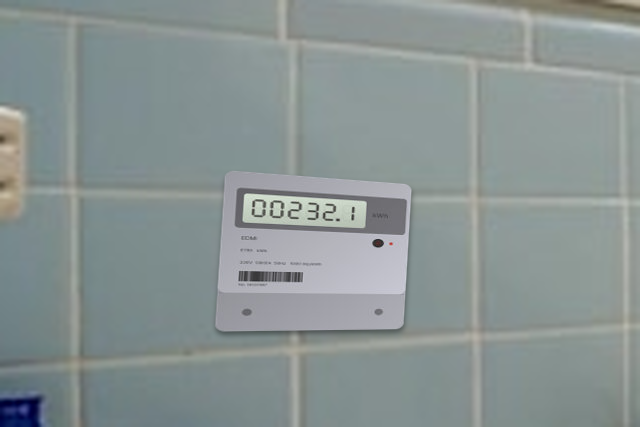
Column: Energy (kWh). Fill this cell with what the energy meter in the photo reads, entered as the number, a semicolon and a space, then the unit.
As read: 232.1; kWh
